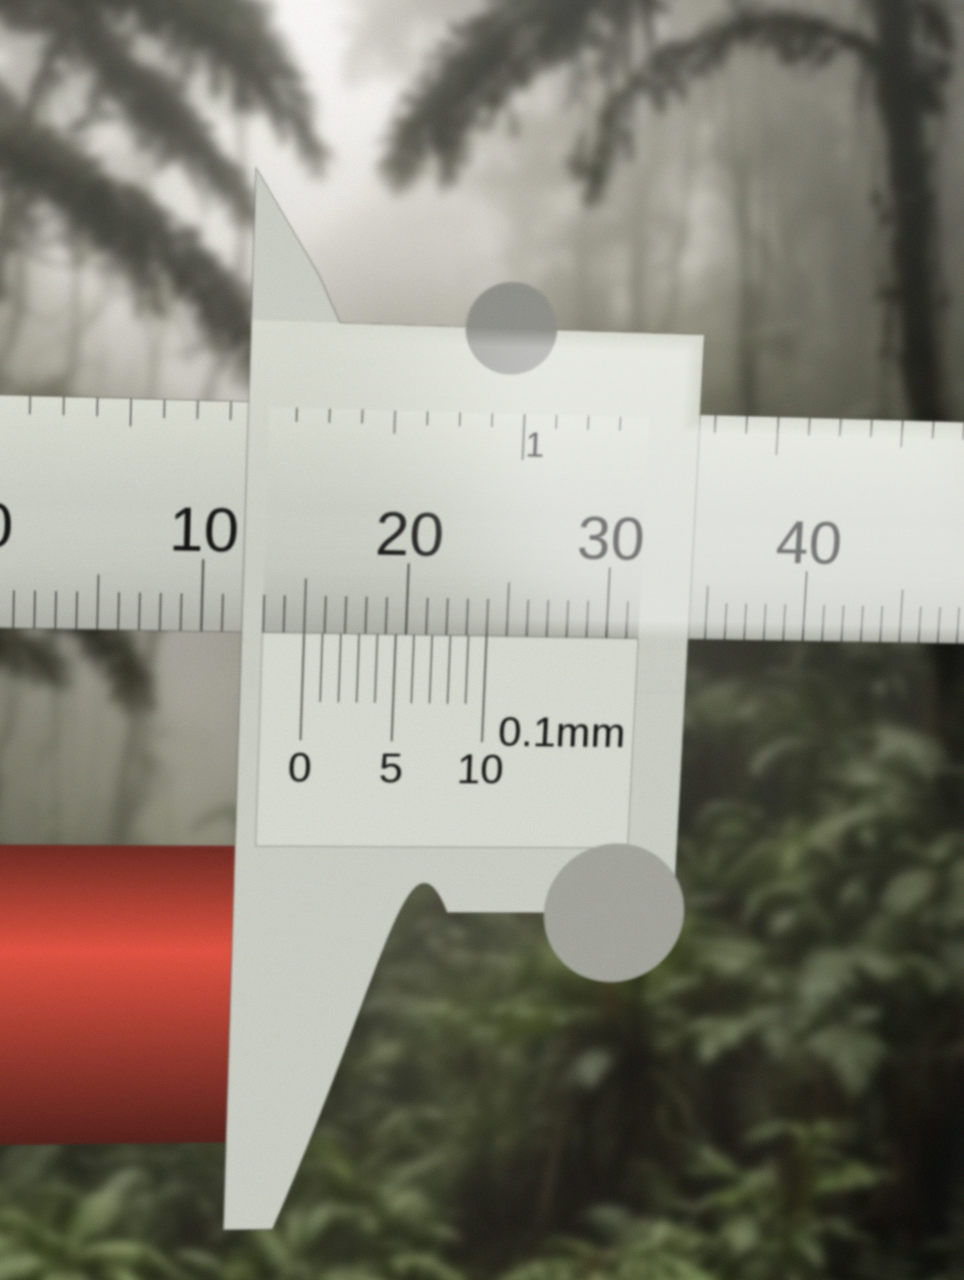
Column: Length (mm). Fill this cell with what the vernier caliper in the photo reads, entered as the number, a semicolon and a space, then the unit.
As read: 15.0; mm
